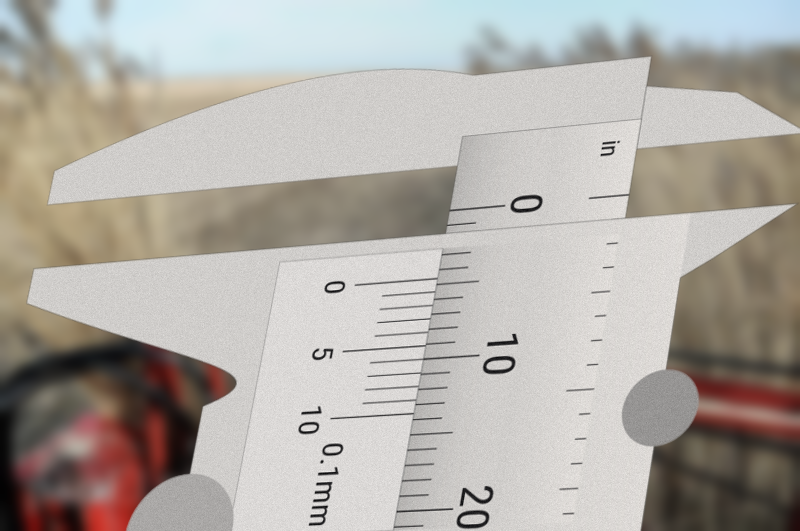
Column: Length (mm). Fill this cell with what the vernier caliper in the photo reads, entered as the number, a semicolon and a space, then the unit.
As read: 4.6; mm
